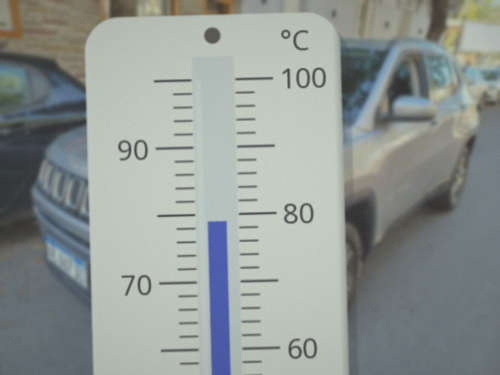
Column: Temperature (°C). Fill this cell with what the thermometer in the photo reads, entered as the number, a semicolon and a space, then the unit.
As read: 79; °C
